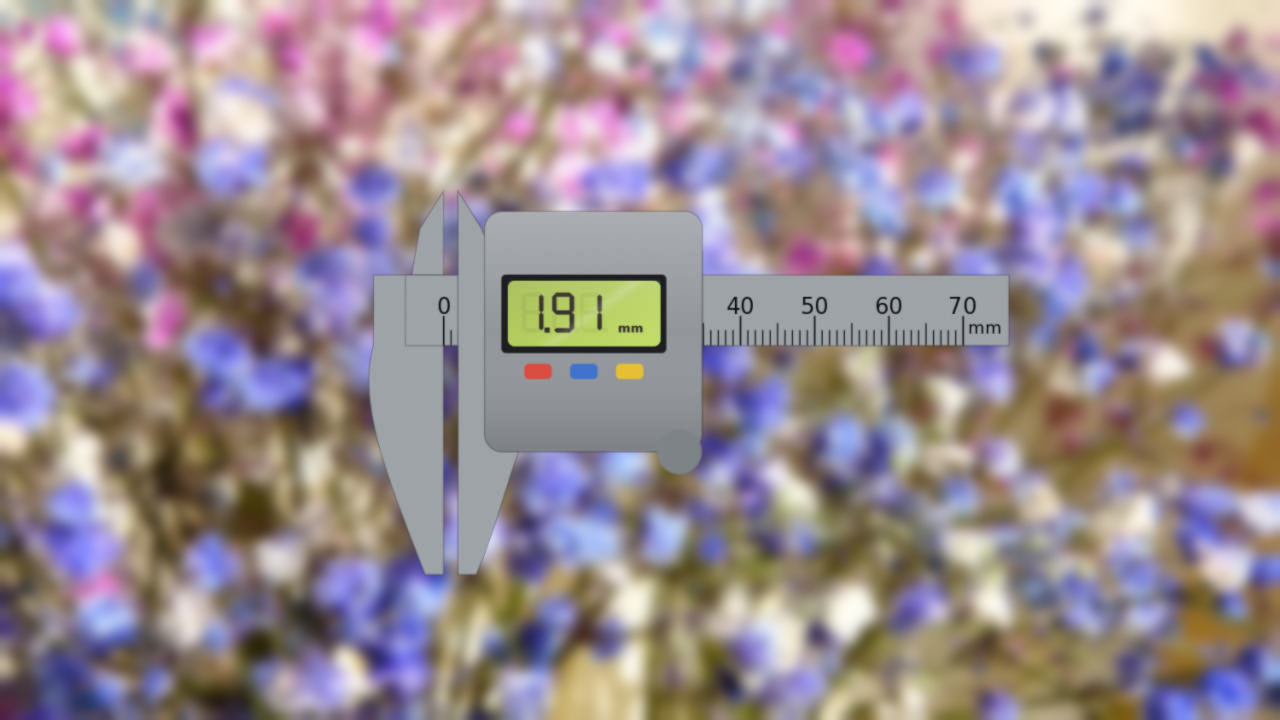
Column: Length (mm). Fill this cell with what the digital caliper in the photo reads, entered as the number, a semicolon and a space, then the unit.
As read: 1.91; mm
